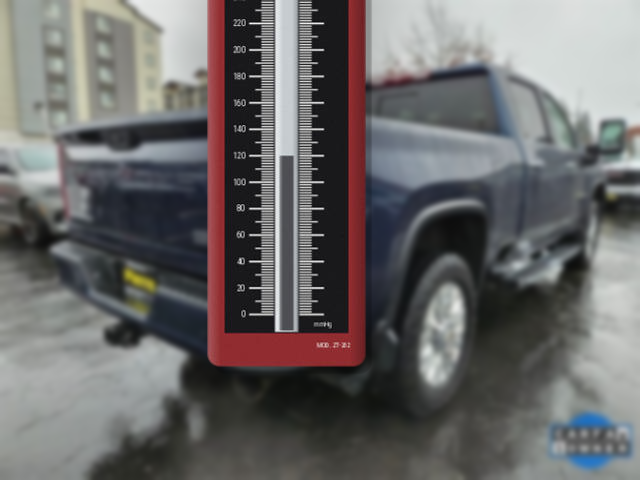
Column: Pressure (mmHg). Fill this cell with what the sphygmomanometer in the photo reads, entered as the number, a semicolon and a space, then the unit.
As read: 120; mmHg
